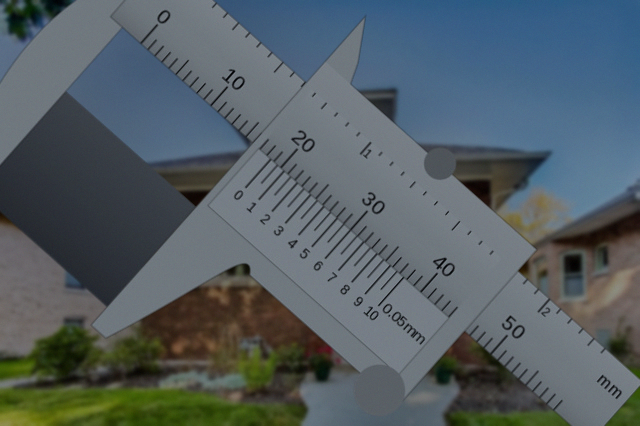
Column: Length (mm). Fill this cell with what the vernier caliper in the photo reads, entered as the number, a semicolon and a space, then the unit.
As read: 18.6; mm
